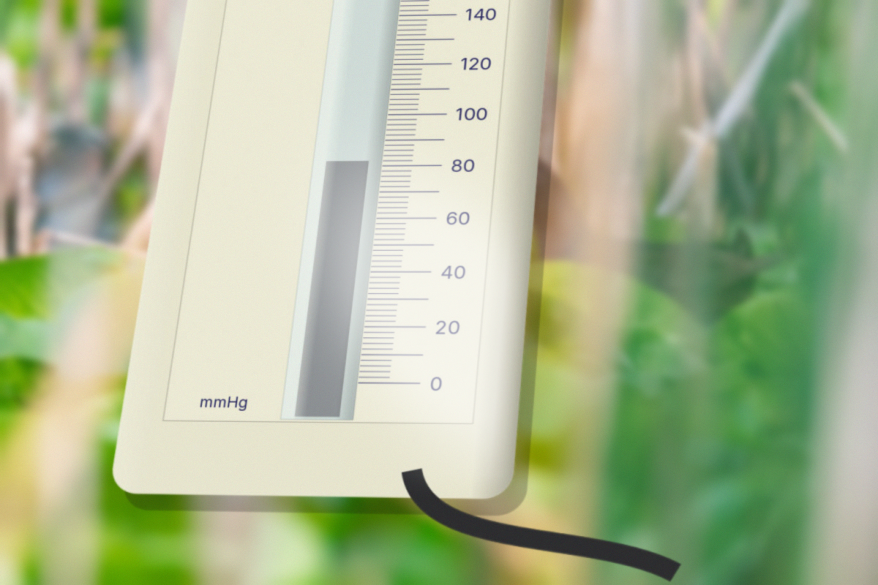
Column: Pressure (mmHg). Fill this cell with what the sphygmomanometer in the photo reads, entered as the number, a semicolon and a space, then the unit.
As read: 82; mmHg
